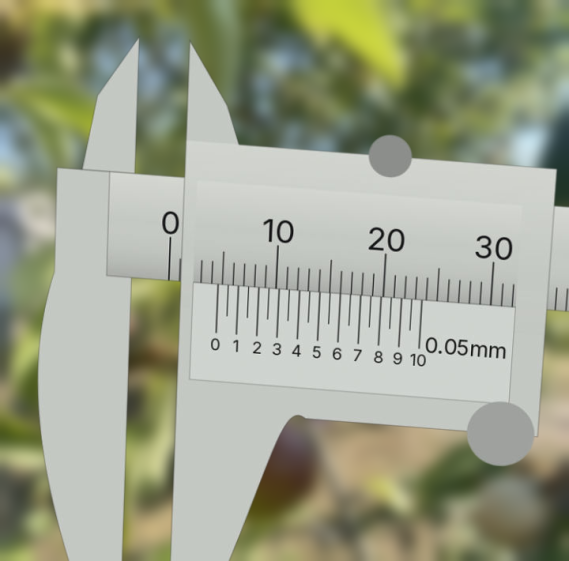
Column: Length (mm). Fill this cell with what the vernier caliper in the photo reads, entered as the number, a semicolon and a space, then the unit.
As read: 4.6; mm
